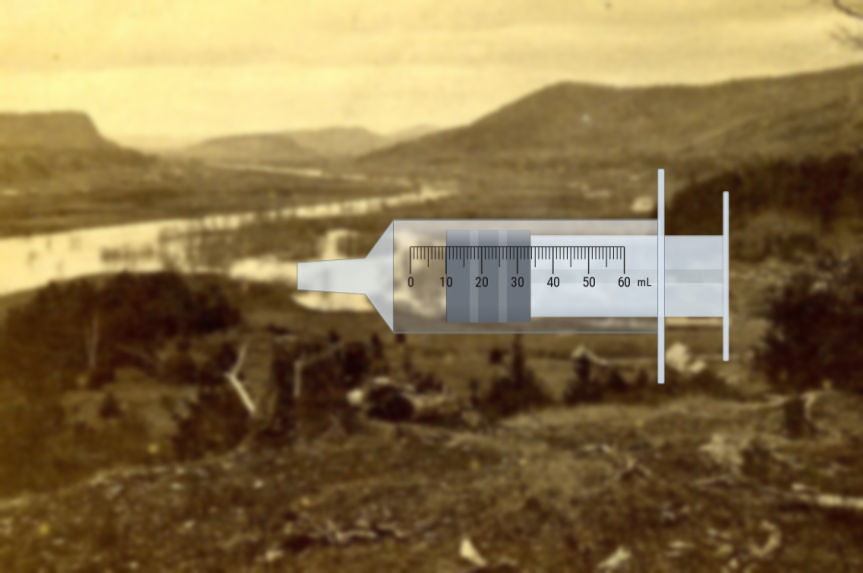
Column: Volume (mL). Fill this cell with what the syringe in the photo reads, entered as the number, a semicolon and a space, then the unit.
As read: 10; mL
